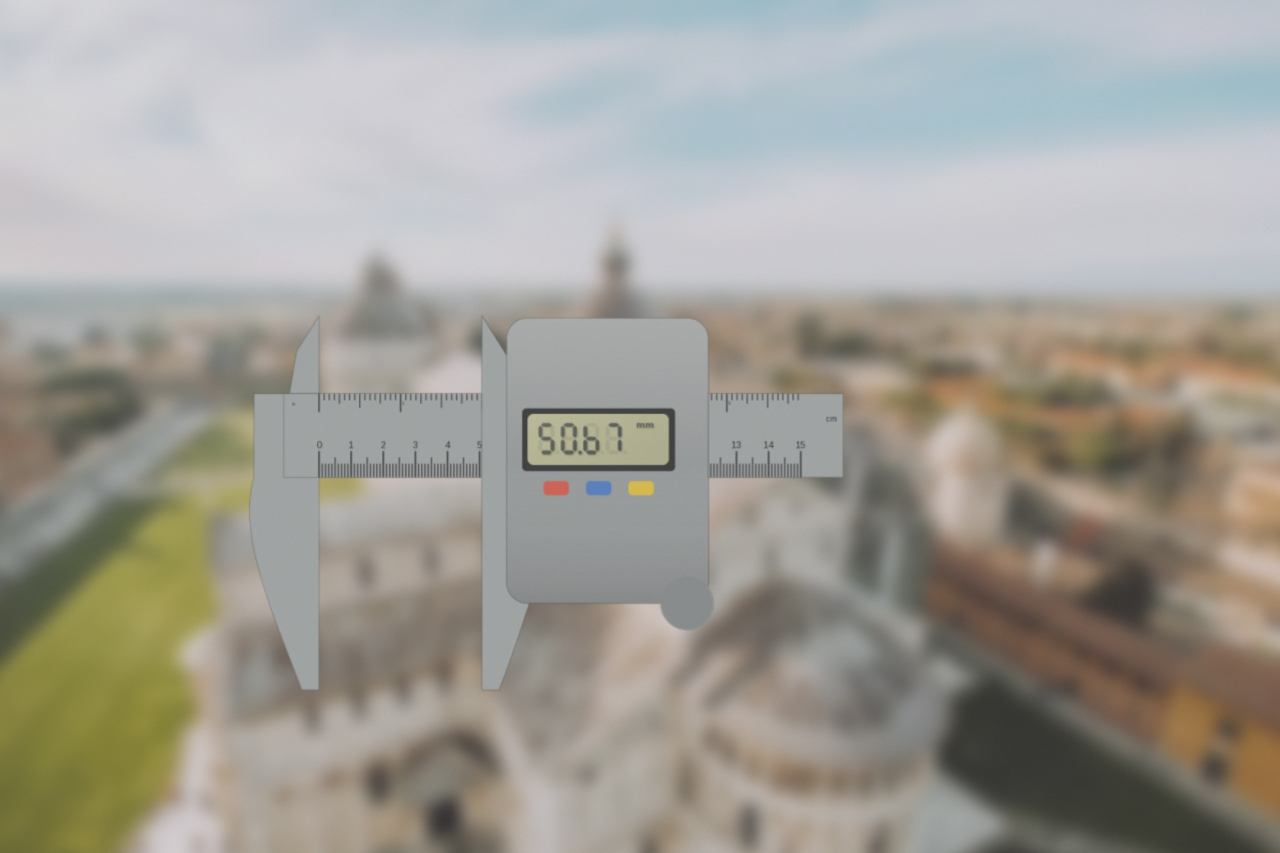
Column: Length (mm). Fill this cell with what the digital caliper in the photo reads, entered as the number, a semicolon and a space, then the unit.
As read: 50.67; mm
